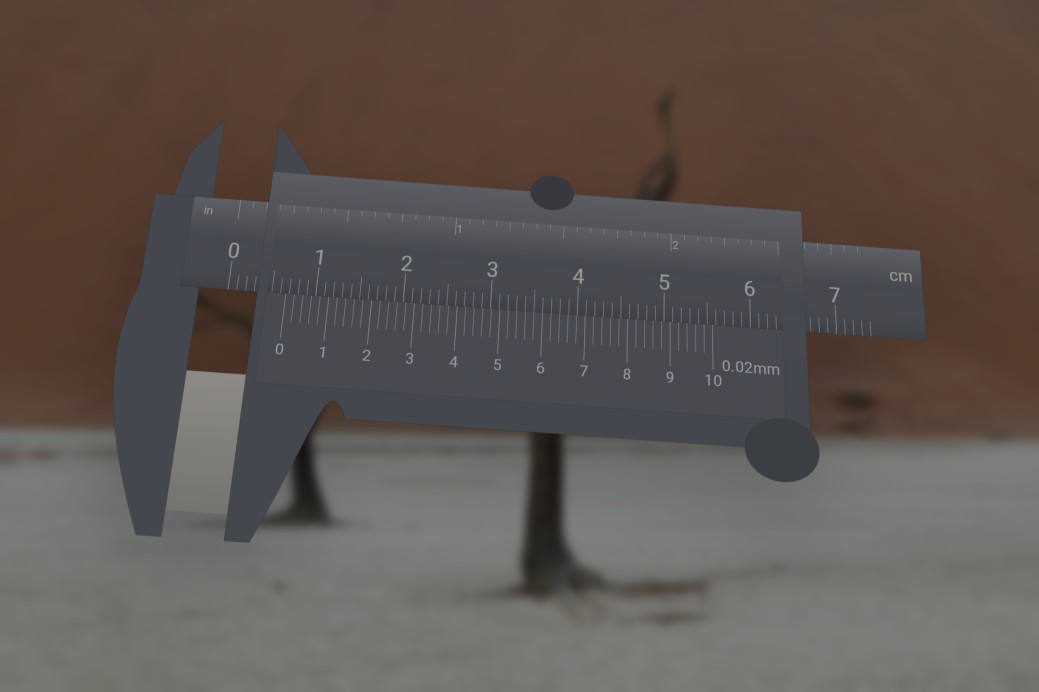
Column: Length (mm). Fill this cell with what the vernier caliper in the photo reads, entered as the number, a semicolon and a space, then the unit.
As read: 6.6; mm
